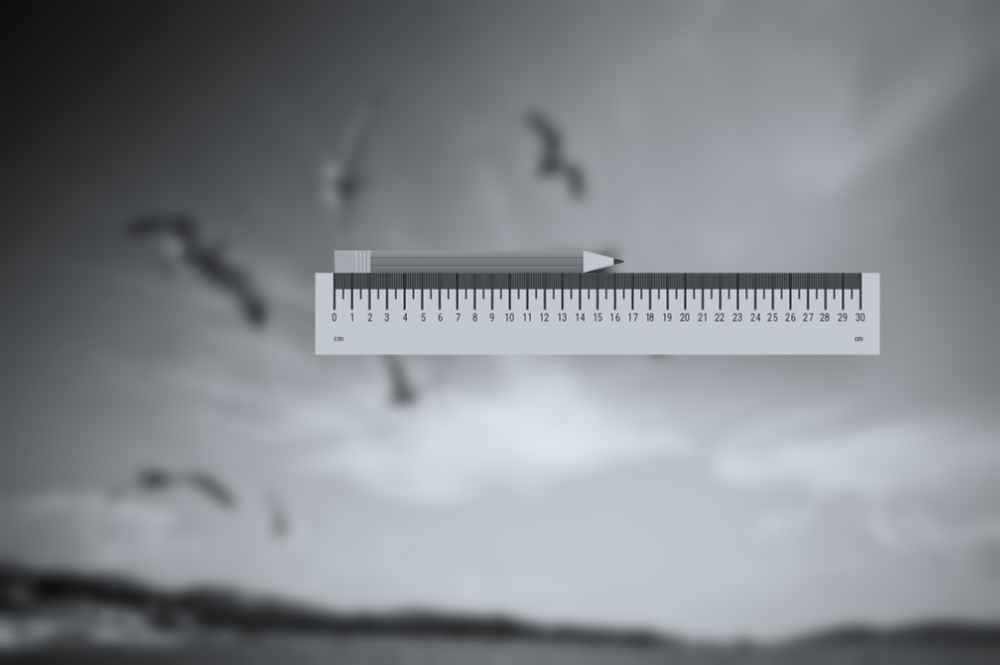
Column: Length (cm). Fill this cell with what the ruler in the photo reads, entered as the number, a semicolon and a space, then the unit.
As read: 16.5; cm
